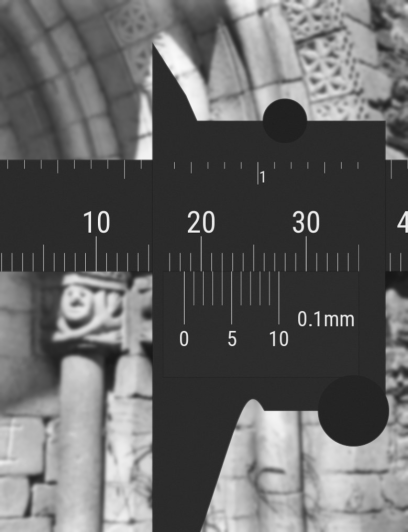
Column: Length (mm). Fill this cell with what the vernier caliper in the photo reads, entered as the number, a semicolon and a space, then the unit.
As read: 18.4; mm
